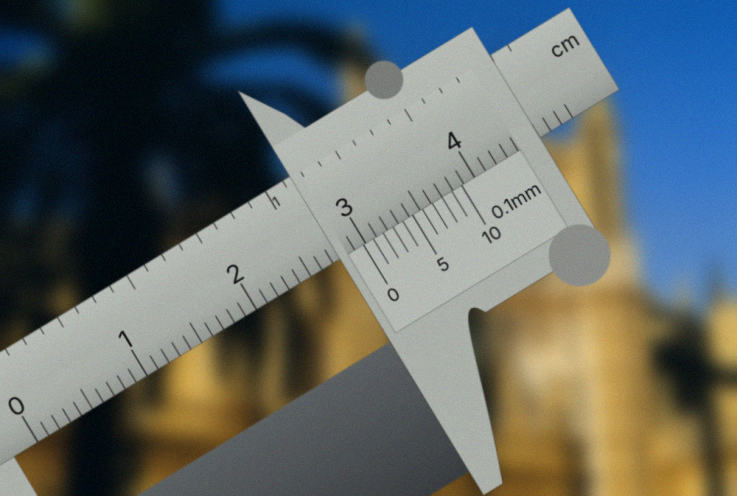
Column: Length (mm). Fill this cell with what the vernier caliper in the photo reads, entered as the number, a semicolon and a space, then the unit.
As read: 29.8; mm
